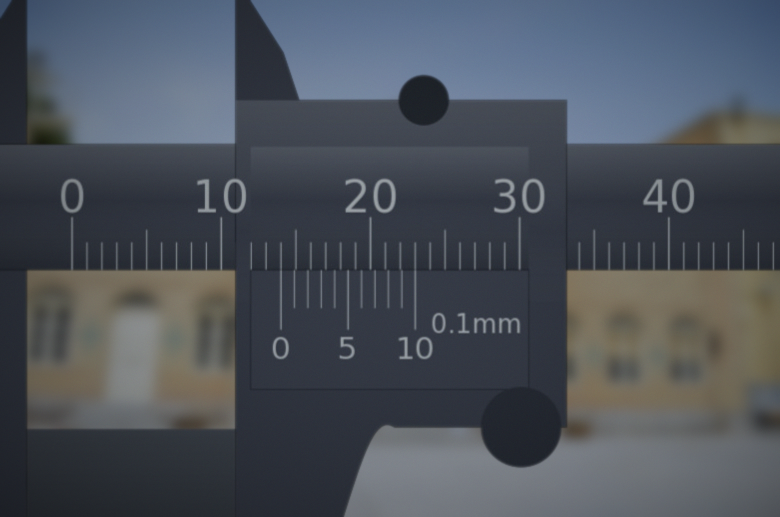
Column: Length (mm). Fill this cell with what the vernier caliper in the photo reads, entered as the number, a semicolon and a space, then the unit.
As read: 14.0; mm
